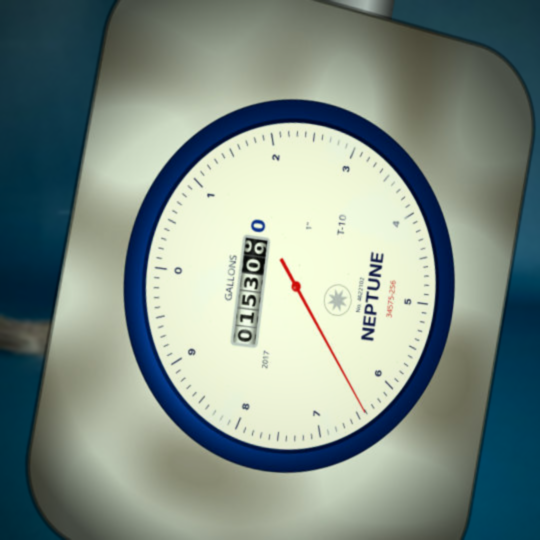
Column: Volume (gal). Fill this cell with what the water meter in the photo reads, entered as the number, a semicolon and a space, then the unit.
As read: 153086.4; gal
